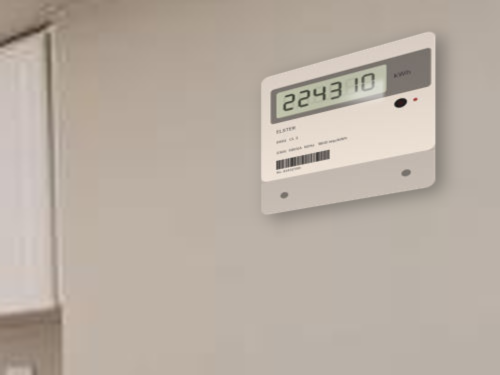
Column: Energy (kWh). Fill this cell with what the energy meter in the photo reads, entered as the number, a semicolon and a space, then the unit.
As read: 224310; kWh
